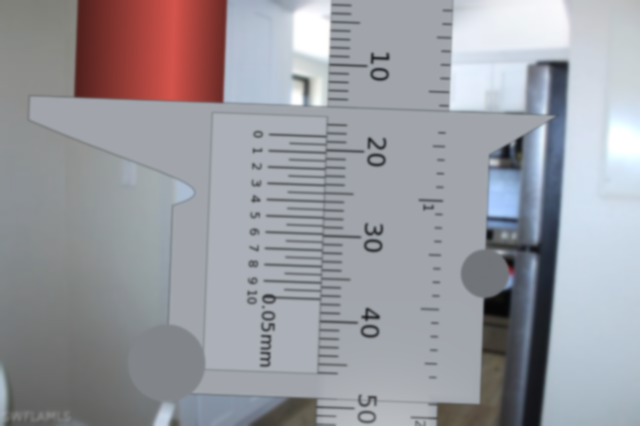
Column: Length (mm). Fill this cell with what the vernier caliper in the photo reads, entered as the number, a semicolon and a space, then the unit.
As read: 18.4; mm
